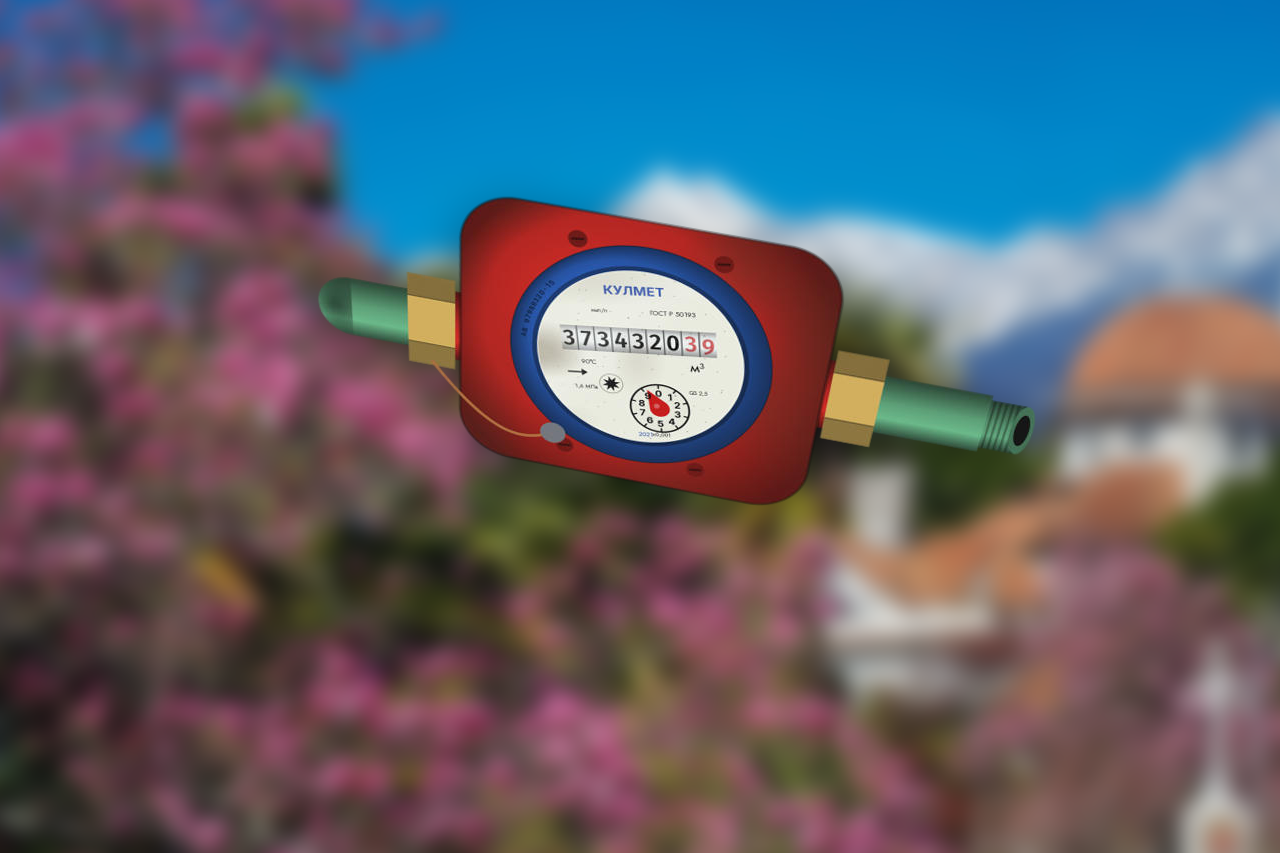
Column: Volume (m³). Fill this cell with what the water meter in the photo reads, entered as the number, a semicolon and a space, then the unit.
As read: 3734320.389; m³
